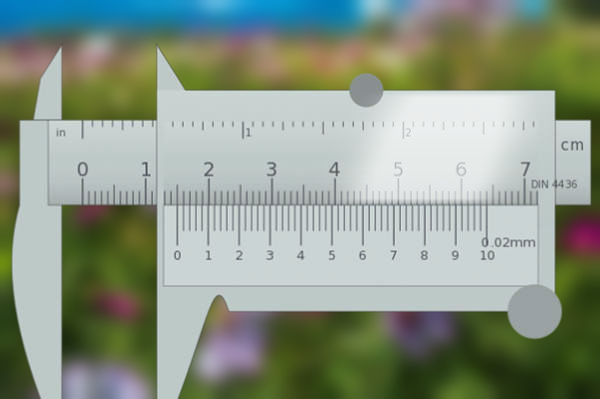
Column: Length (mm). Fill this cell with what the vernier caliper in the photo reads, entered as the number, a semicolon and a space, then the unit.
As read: 15.0; mm
